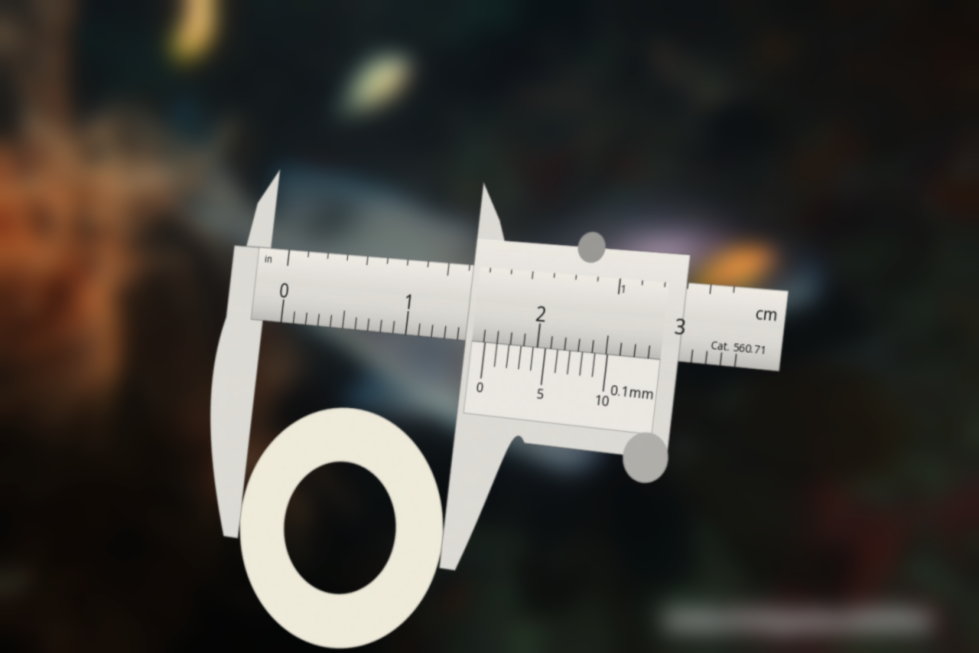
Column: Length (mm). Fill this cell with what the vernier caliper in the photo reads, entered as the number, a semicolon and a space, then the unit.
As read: 16.1; mm
